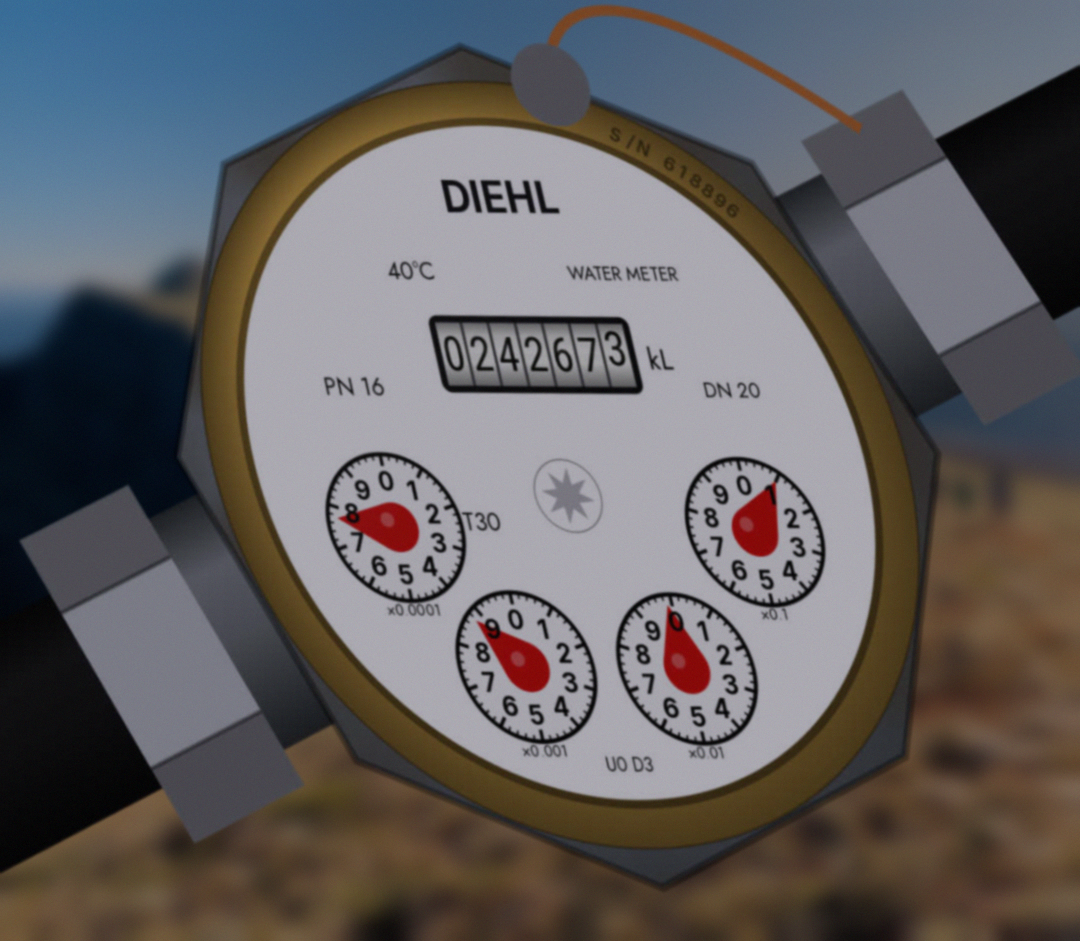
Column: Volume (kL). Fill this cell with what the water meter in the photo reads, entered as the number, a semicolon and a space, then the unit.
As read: 242673.0987; kL
